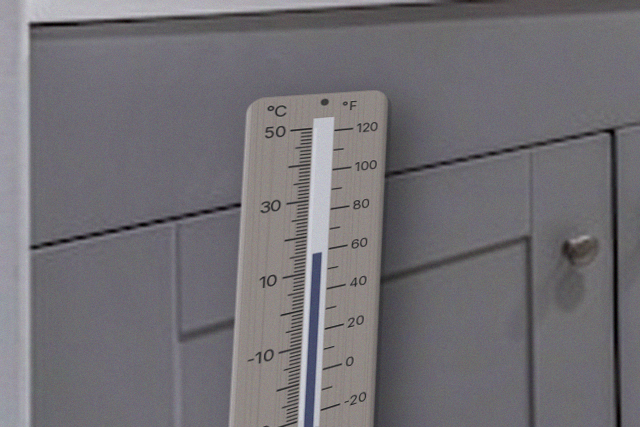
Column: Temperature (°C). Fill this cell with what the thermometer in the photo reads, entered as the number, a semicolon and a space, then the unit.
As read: 15; °C
